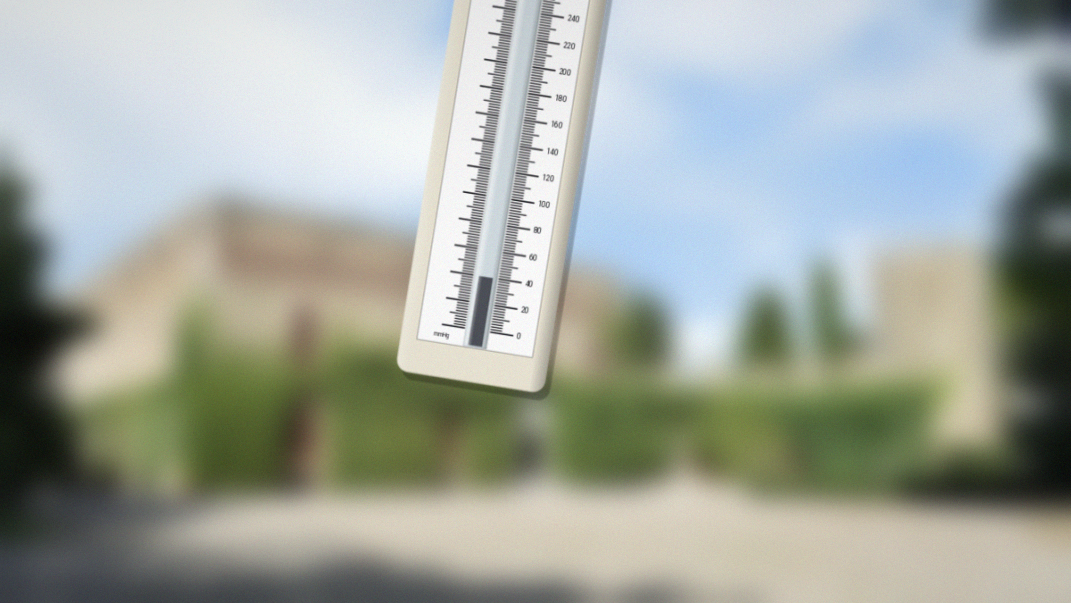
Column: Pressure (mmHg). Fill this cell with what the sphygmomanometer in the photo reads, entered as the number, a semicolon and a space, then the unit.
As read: 40; mmHg
